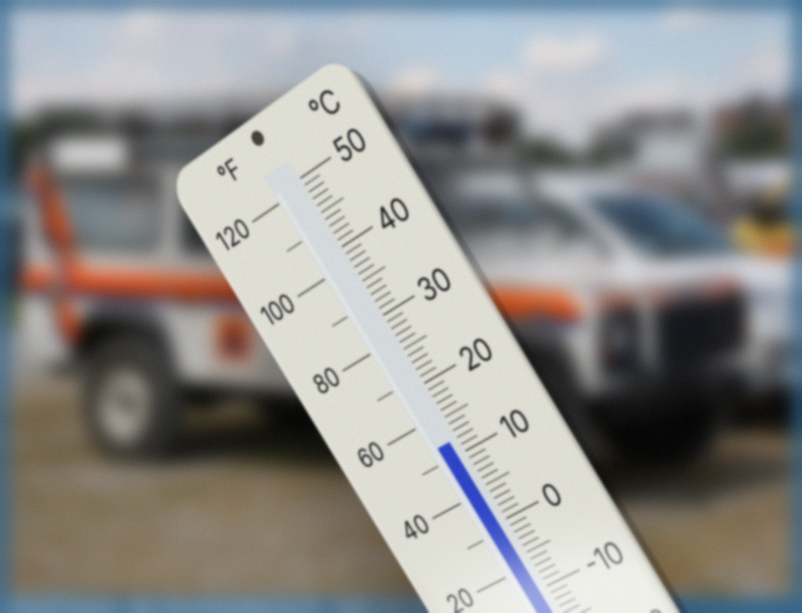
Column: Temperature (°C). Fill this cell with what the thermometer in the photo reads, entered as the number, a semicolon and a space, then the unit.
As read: 12; °C
